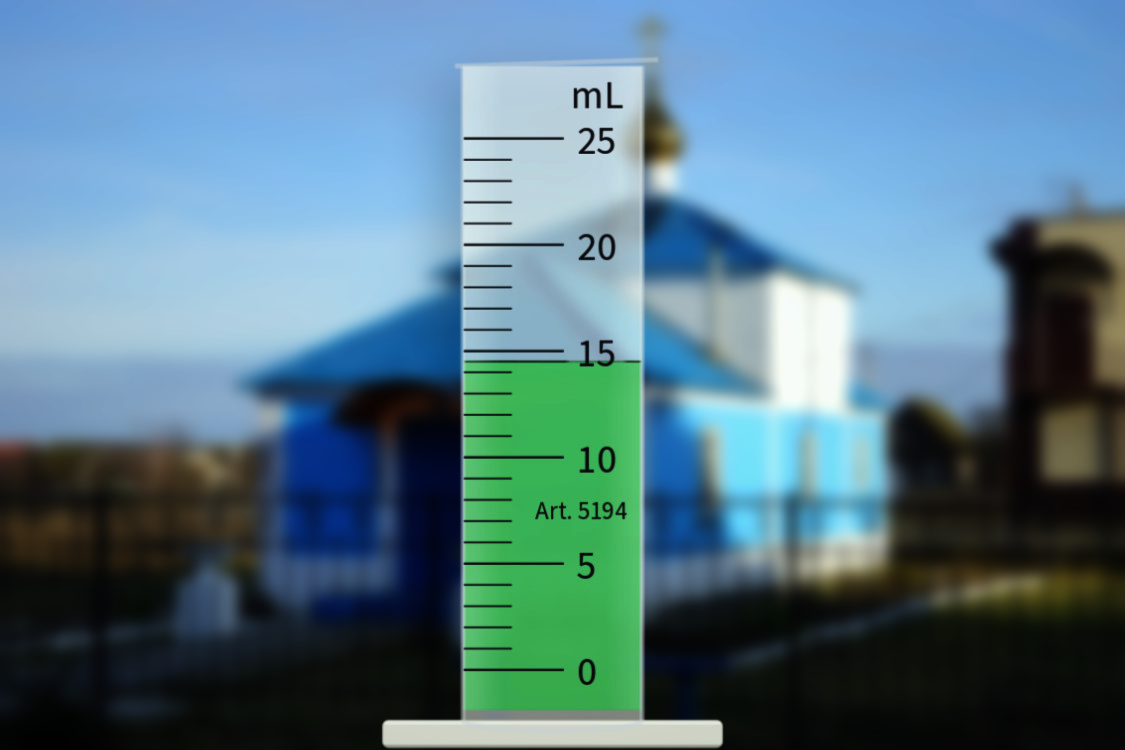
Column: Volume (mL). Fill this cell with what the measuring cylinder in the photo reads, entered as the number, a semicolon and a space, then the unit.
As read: 14.5; mL
